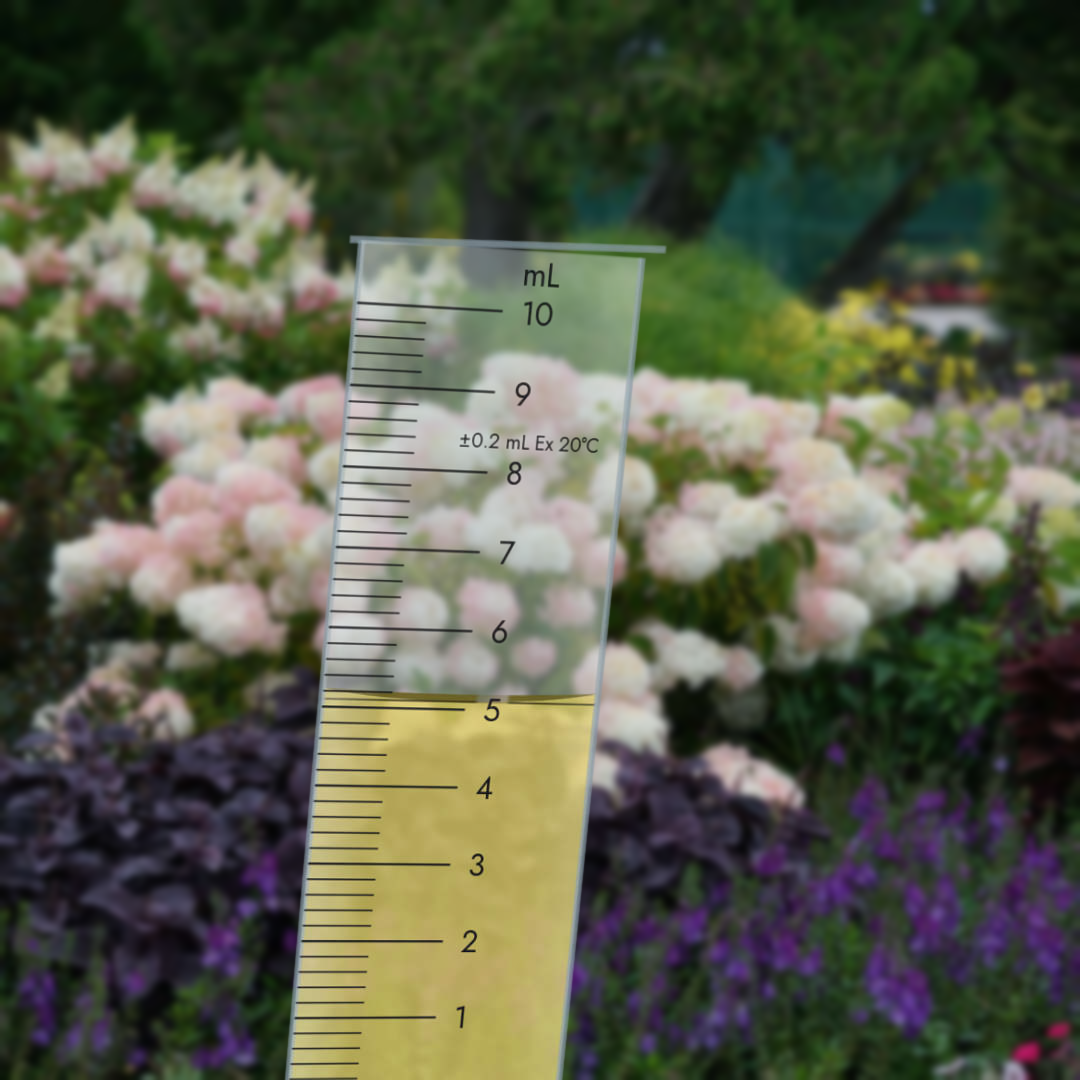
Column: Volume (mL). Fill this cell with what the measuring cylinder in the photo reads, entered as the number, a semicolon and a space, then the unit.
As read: 5.1; mL
